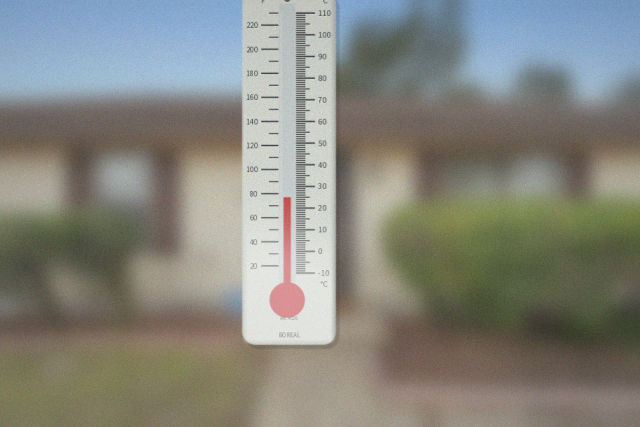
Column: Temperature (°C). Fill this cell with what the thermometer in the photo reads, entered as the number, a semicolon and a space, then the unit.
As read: 25; °C
